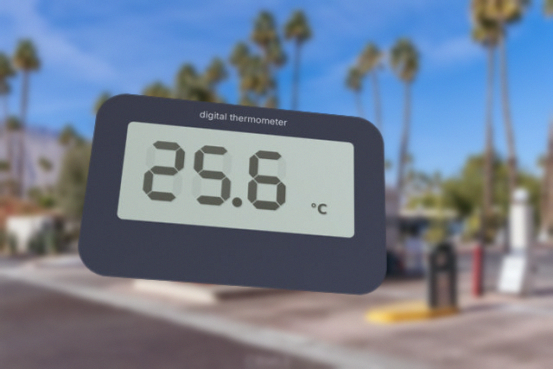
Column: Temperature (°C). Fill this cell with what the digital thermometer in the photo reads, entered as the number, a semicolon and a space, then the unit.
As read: 25.6; °C
